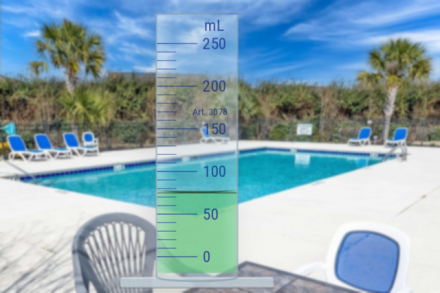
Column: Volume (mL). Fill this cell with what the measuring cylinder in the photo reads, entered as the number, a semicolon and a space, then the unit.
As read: 75; mL
